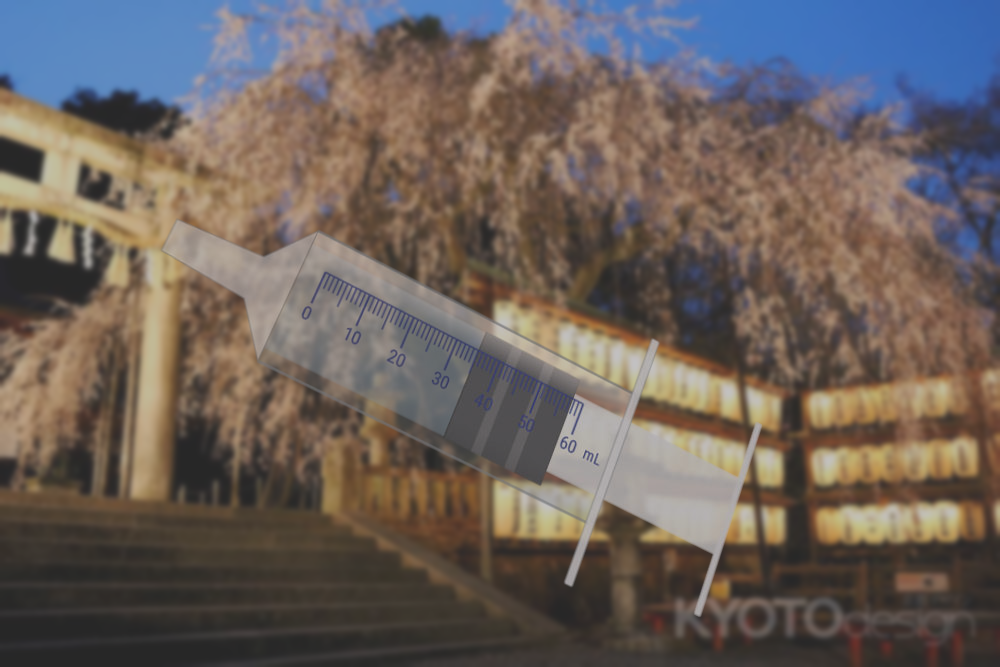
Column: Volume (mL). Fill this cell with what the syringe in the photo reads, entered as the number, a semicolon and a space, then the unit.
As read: 35; mL
